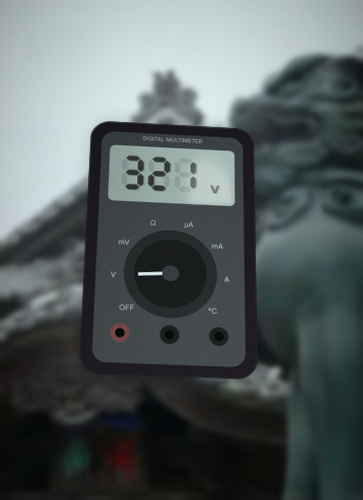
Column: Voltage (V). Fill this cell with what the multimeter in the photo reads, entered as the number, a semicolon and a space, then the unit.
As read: 321; V
